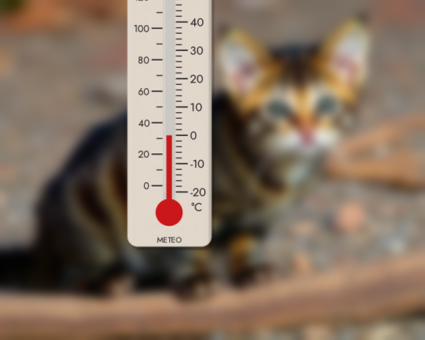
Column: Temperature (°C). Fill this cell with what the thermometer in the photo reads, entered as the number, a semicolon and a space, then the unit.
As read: 0; °C
